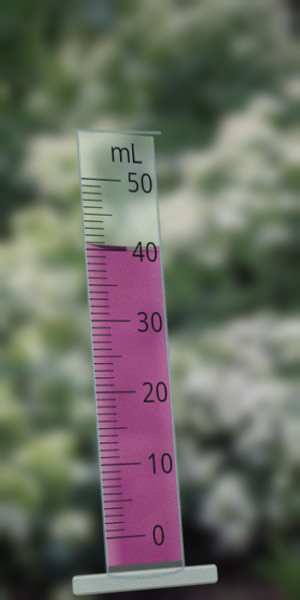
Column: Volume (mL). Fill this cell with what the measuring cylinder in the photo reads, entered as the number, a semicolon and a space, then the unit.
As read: 40; mL
